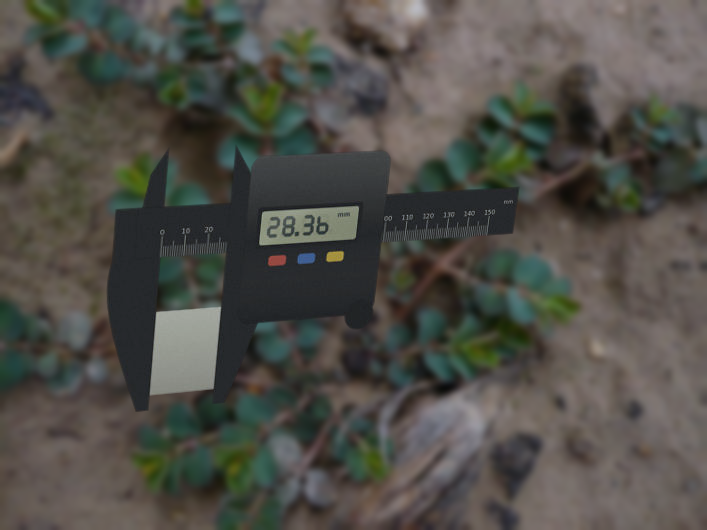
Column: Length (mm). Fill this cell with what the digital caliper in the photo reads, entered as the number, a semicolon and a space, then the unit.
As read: 28.36; mm
